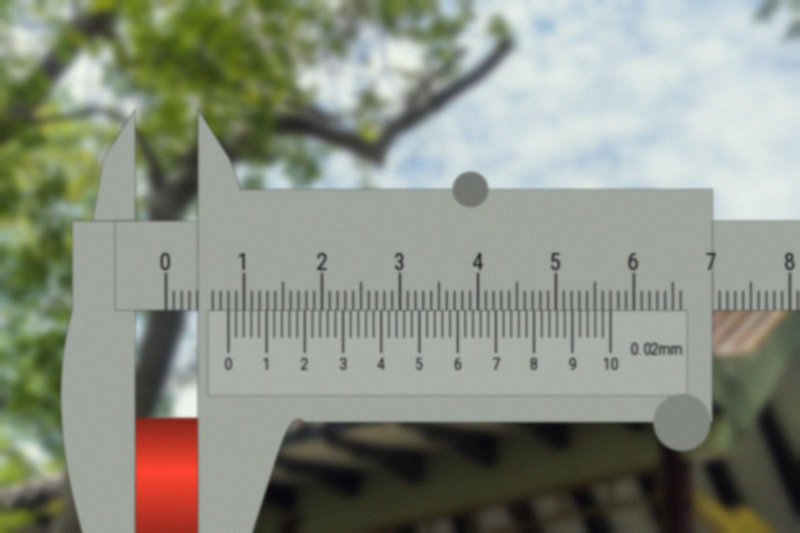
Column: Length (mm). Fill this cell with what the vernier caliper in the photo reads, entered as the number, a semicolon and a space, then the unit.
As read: 8.0; mm
